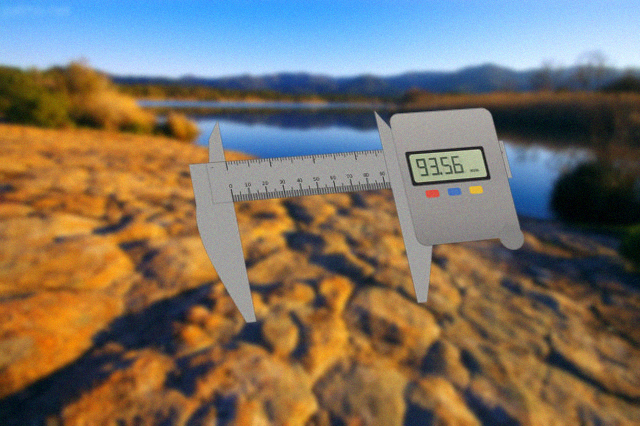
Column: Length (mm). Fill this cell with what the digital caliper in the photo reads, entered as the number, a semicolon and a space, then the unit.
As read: 93.56; mm
